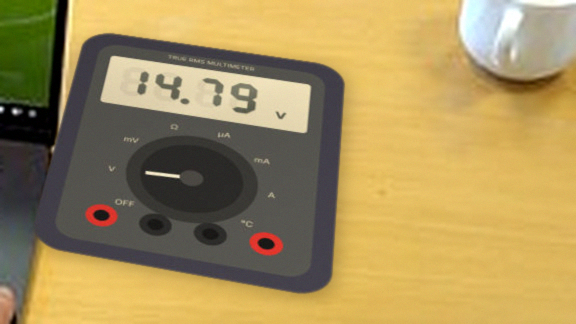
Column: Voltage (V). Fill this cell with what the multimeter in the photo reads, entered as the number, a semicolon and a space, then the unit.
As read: 14.79; V
